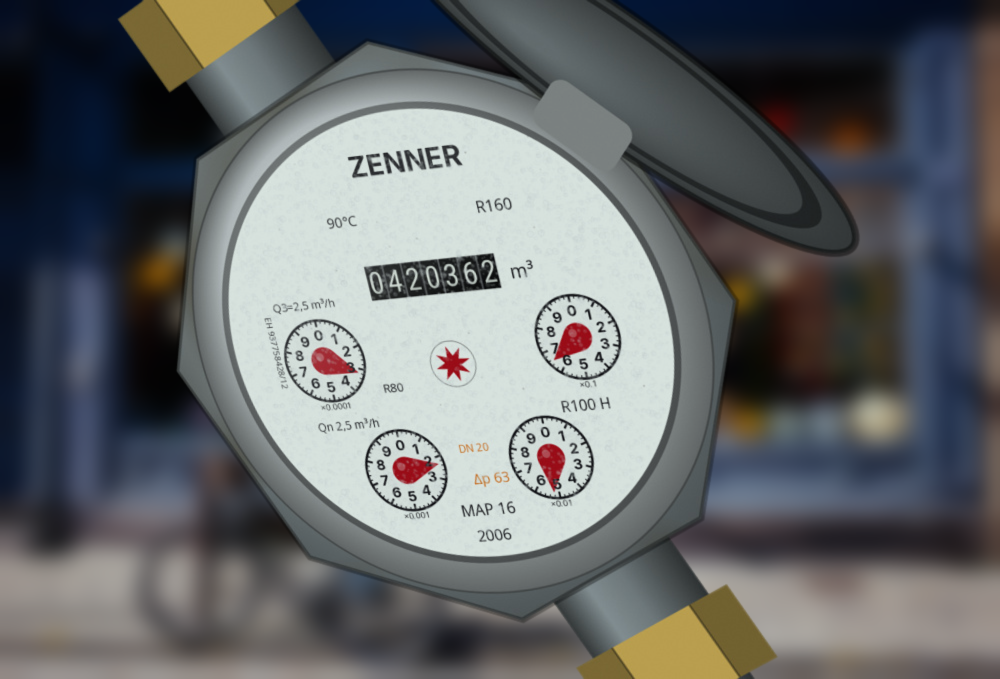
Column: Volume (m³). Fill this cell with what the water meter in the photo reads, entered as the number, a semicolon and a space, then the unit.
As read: 420362.6523; m³
